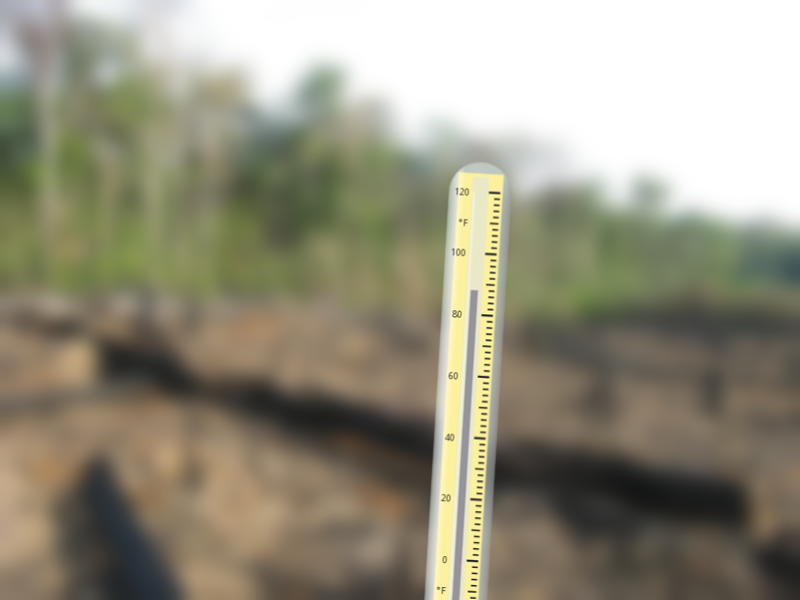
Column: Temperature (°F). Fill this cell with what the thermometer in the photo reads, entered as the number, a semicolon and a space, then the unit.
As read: 88; °F
